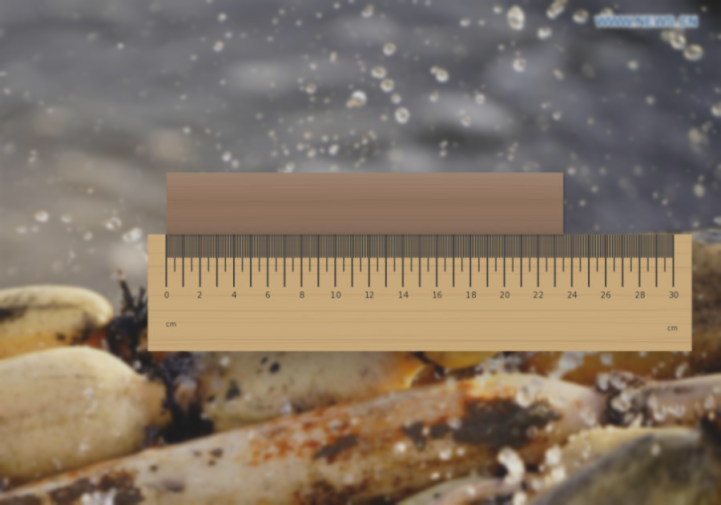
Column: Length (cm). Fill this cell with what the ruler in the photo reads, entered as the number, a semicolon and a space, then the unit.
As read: 23.5; cm
